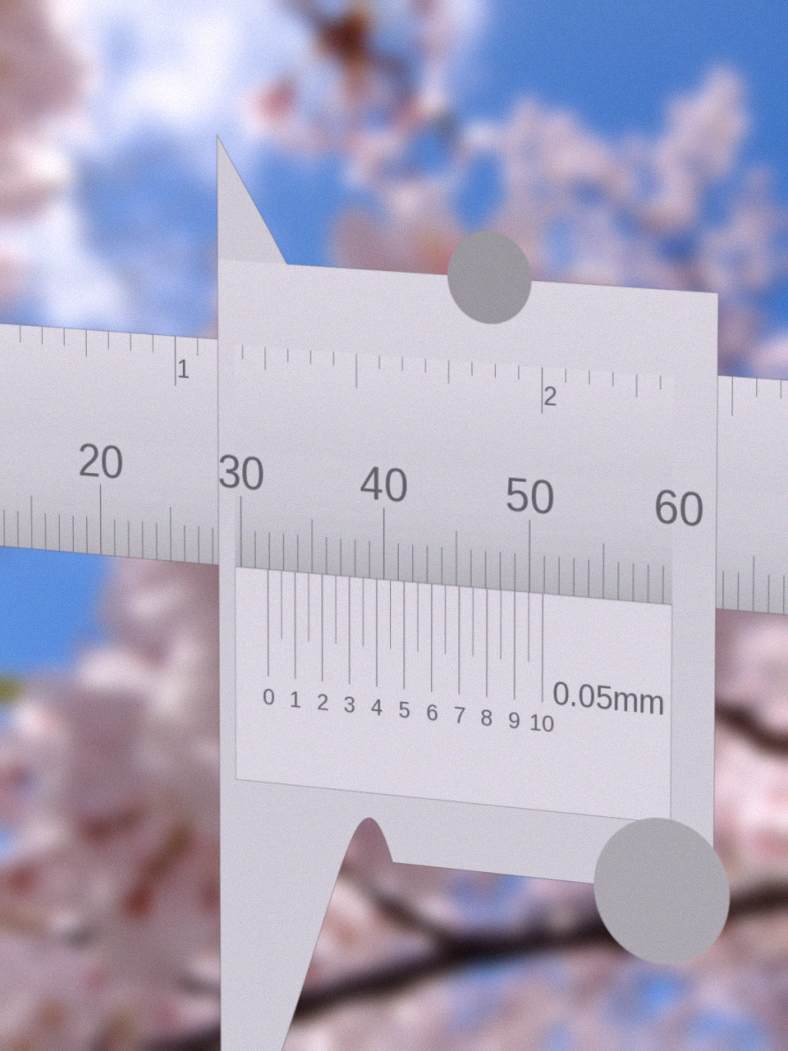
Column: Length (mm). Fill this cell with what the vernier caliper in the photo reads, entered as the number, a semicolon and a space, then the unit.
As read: 31.9; mm
